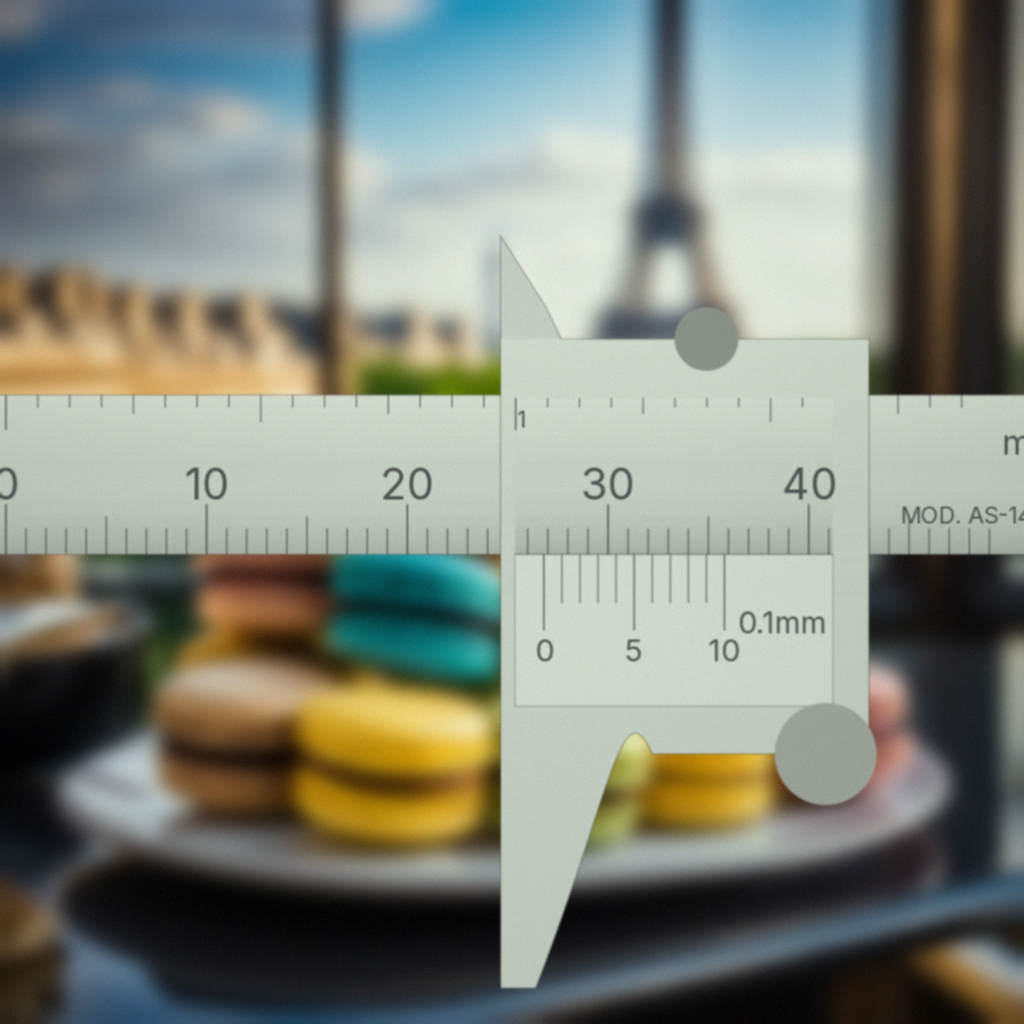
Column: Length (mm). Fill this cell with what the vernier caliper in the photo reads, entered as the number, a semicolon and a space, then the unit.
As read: 26.8; mm
